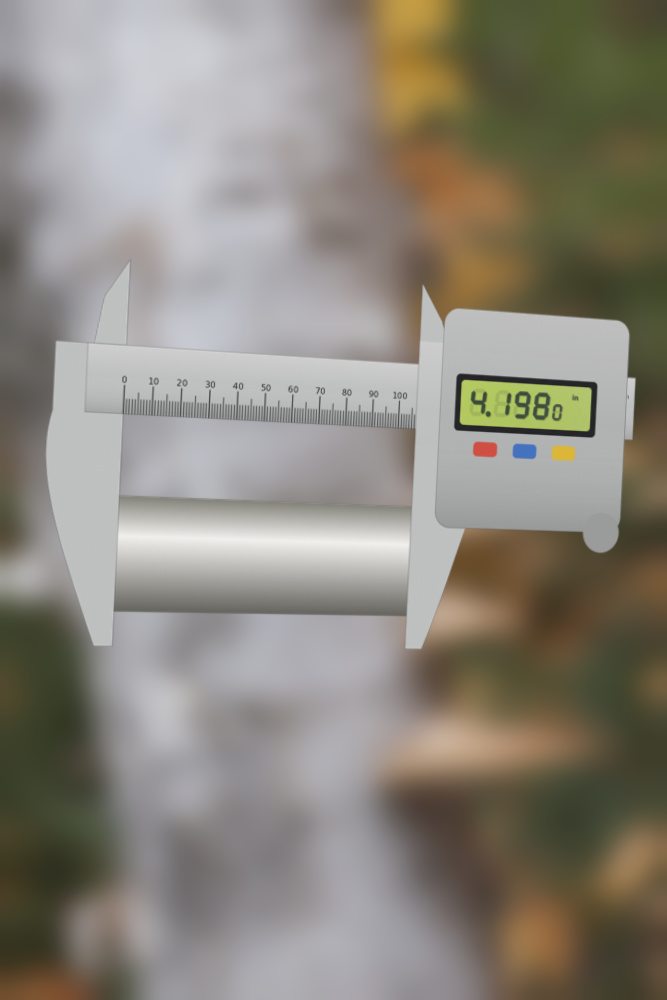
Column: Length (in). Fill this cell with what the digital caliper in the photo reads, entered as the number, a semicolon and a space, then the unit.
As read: 4.1980; in
